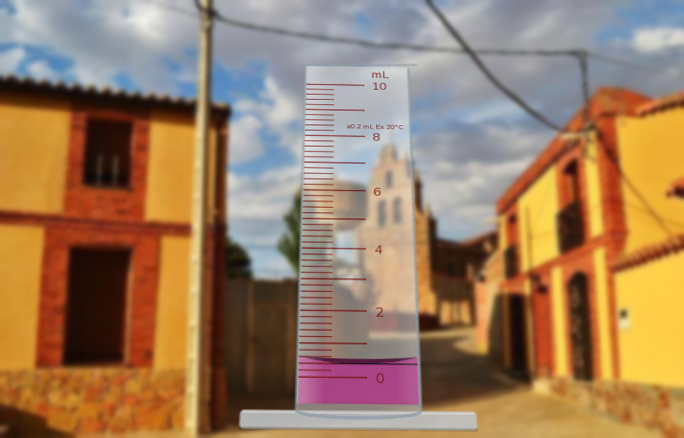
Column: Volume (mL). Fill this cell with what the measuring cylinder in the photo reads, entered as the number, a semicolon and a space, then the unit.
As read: 0.4; mL
